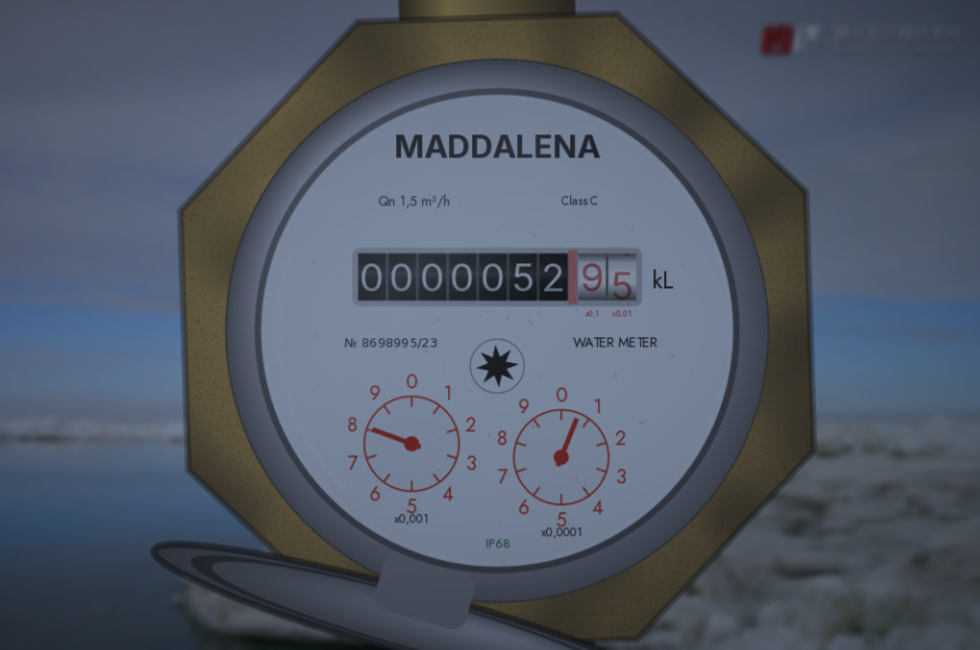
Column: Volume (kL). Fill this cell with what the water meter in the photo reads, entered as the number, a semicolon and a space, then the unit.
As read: 52.9480; kL
